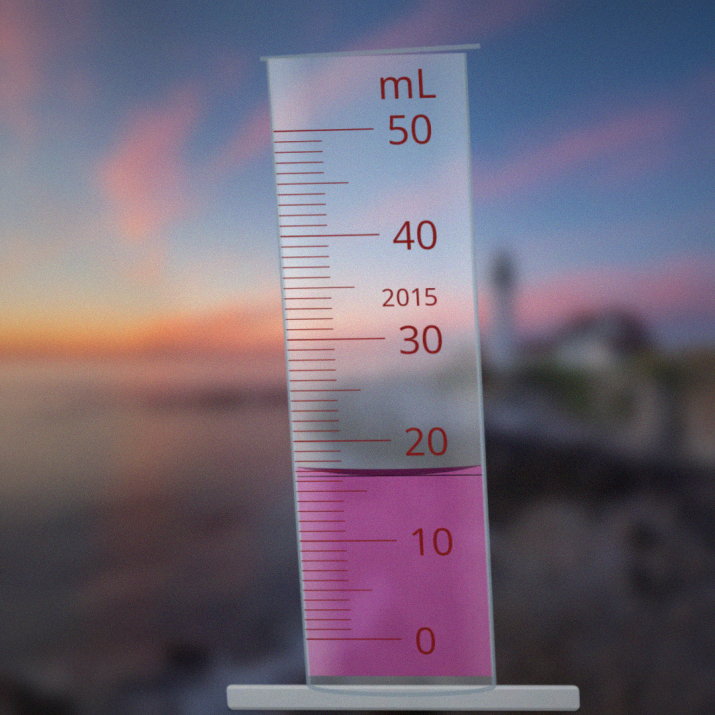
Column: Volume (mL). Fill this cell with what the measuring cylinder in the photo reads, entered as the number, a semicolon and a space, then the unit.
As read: 16.5; mL
